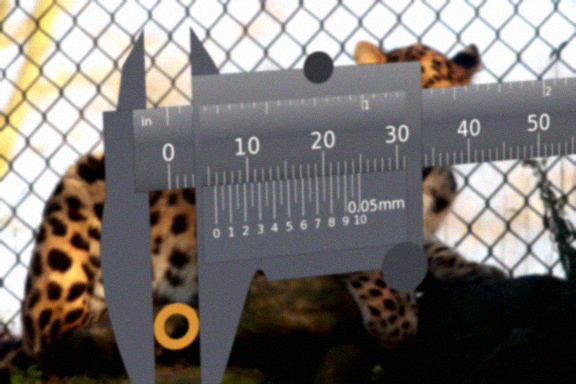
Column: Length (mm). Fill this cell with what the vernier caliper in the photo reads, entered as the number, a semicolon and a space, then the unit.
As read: 5.8; mm
